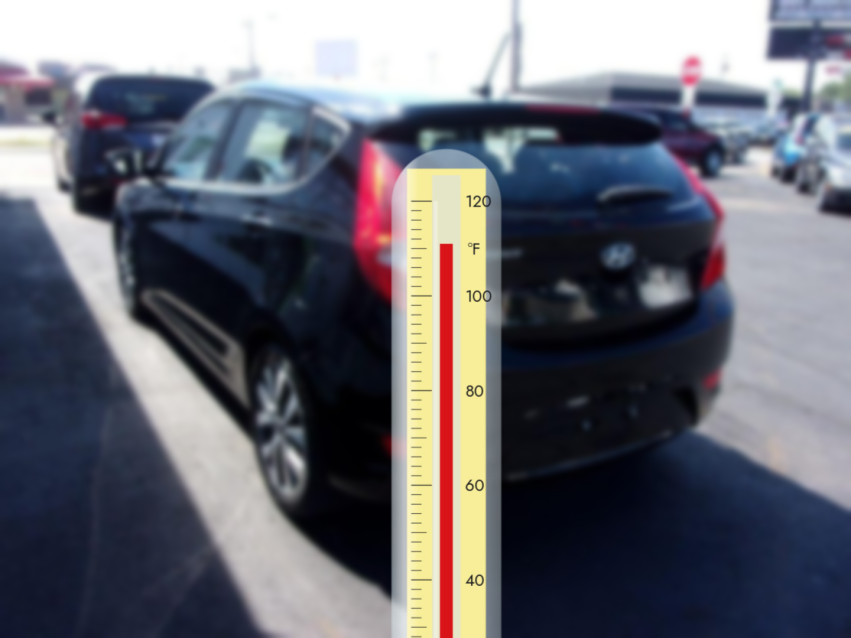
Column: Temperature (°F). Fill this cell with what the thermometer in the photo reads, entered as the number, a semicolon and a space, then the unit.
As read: 111; °F
